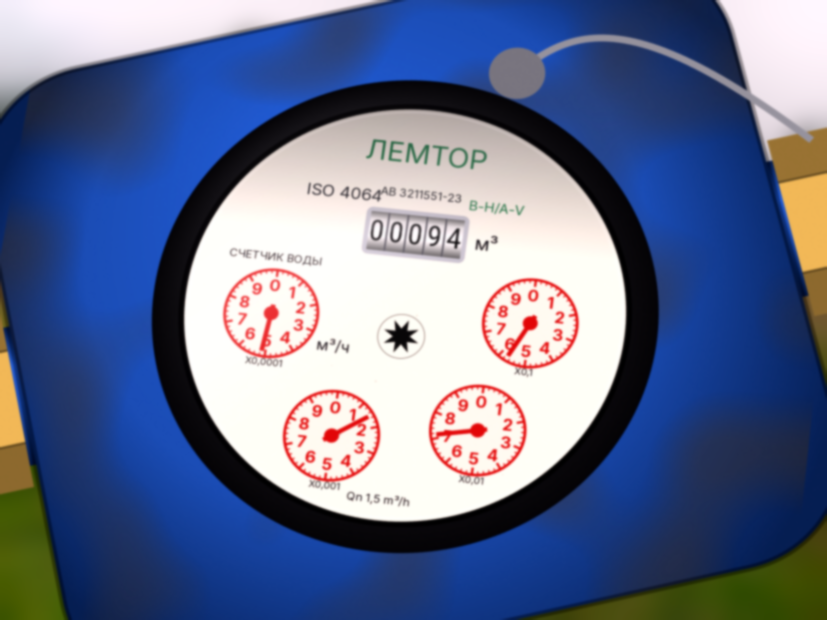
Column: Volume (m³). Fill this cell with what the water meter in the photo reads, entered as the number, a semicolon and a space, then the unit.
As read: 94.5715; m³
